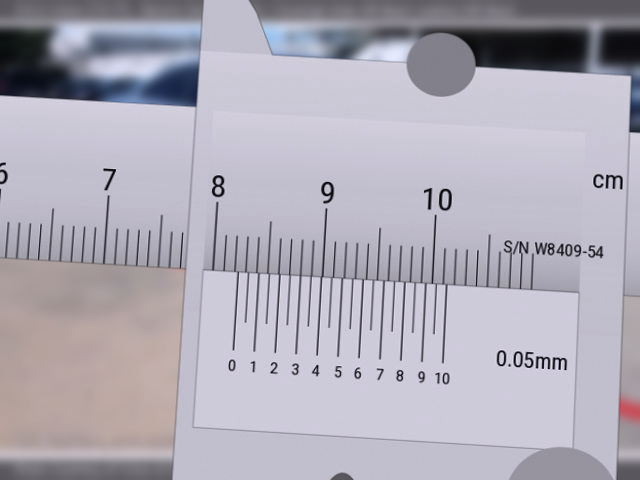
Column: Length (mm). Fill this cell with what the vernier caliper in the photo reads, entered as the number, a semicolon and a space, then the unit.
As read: 82.3; mm
